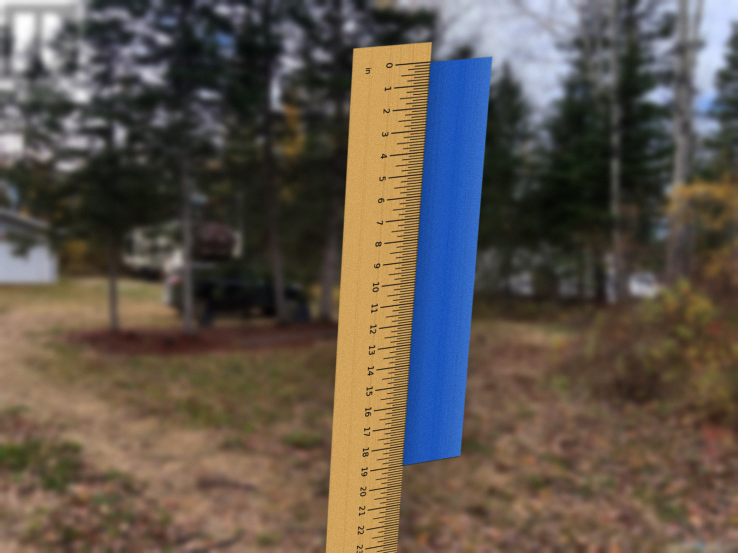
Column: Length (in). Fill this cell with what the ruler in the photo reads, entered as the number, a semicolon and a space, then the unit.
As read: 19; in
